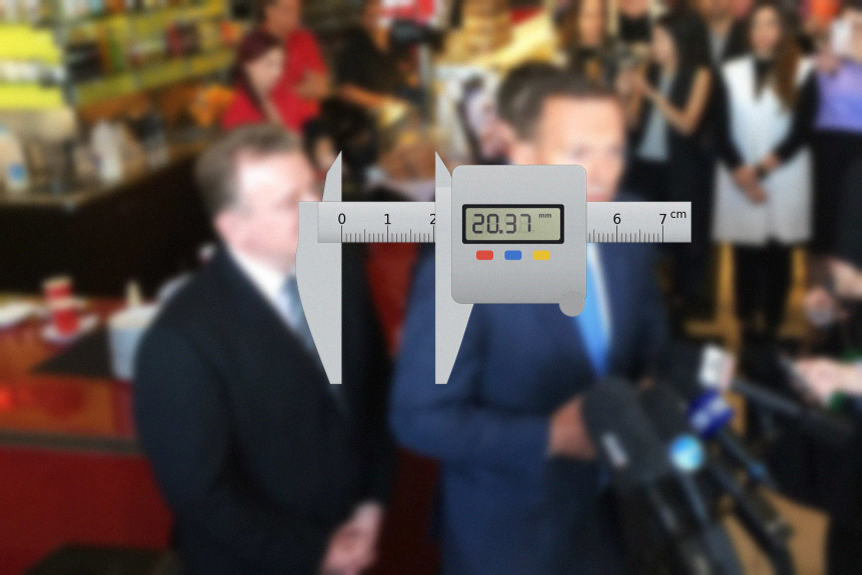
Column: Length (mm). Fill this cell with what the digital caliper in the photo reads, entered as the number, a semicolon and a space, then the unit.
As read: 20.37; mm
